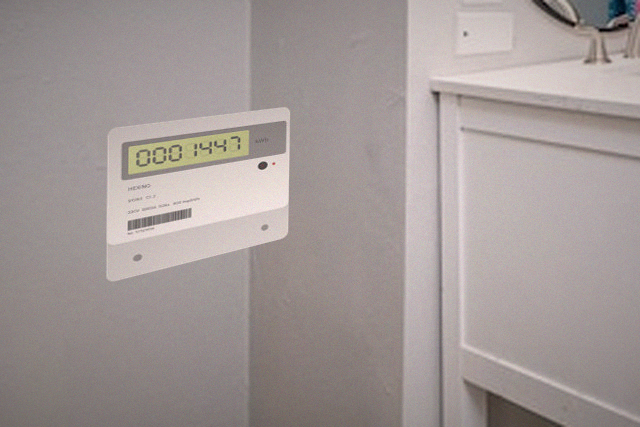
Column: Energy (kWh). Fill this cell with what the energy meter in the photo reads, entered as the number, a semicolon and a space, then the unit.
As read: 1447; kWh
